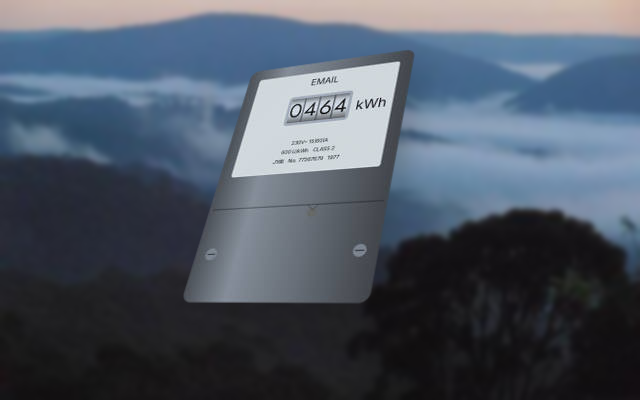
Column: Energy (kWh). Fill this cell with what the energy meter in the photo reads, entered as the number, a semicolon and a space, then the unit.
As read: 464; kWh
